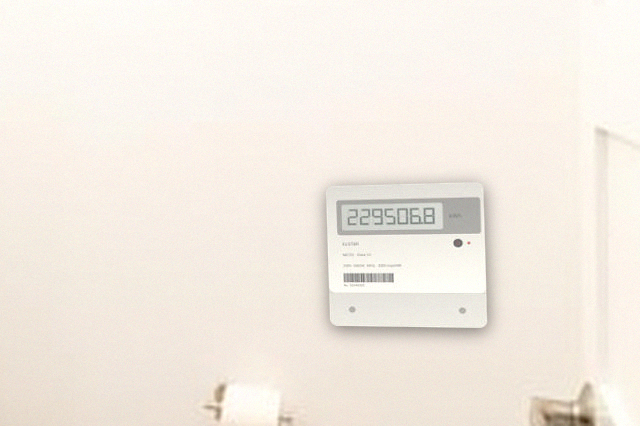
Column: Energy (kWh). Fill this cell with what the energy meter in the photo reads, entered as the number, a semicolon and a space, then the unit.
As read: 229506.8; kWh
